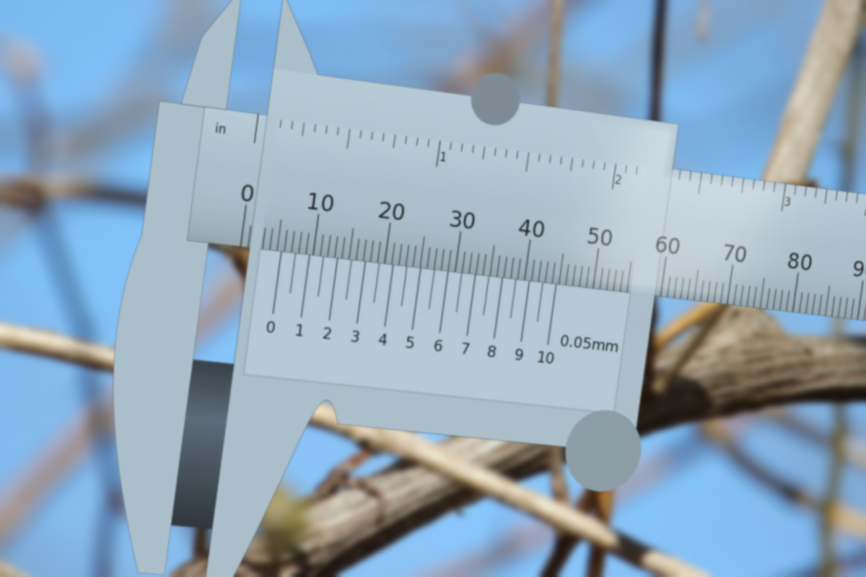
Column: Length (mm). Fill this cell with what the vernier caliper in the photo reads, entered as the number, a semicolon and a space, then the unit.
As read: 5.6; mm
